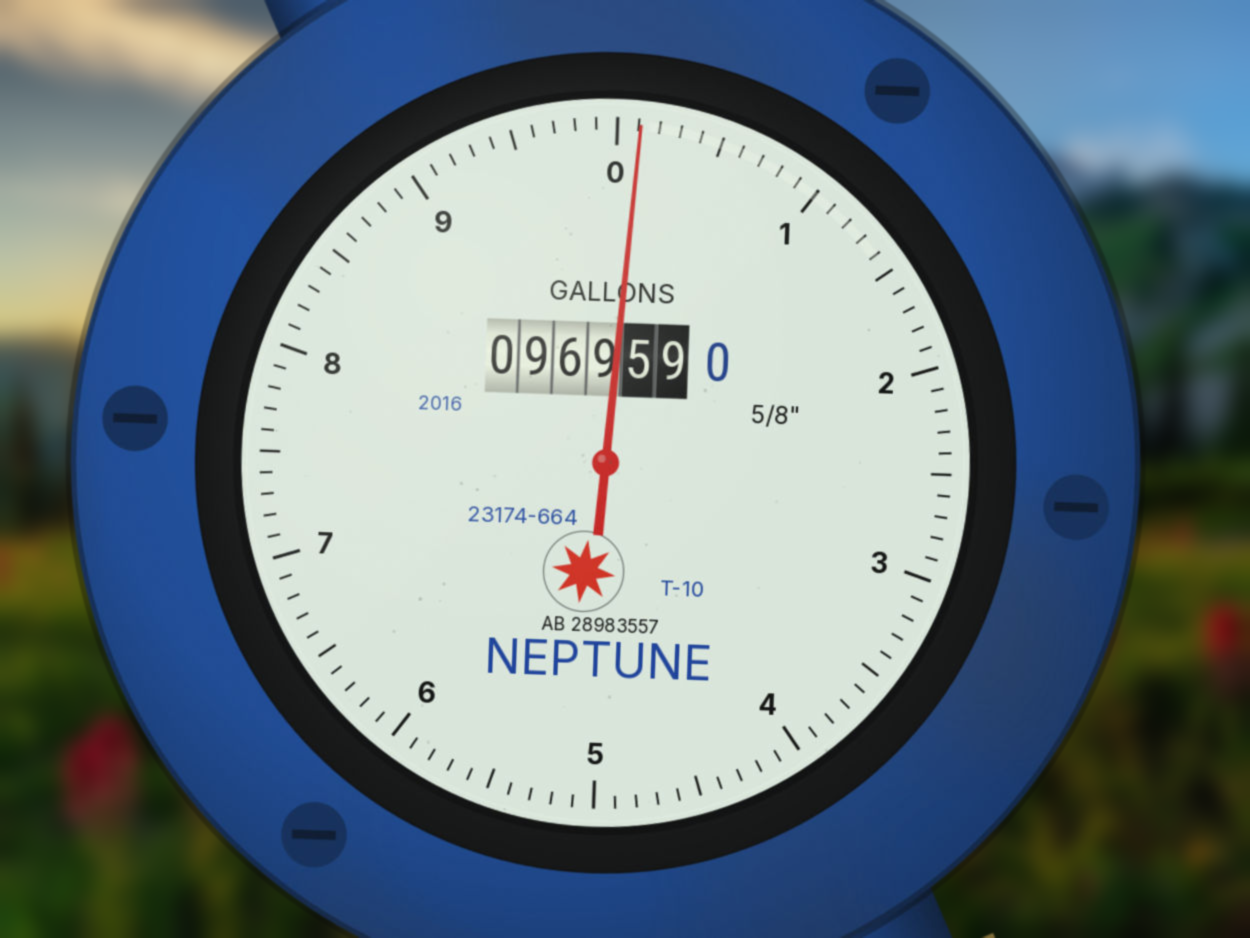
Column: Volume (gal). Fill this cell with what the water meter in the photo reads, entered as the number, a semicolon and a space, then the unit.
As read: 969590.1; gal
